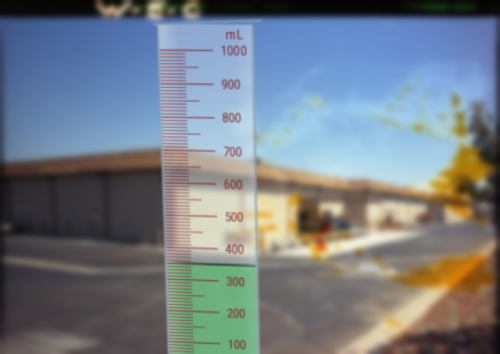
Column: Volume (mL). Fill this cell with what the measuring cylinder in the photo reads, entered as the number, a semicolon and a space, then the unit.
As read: 350; mL
